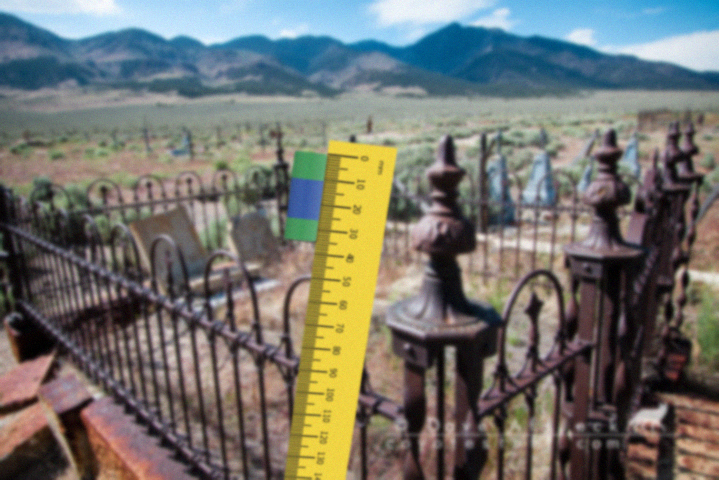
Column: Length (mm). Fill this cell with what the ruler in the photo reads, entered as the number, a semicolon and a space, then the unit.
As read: 35; mm
